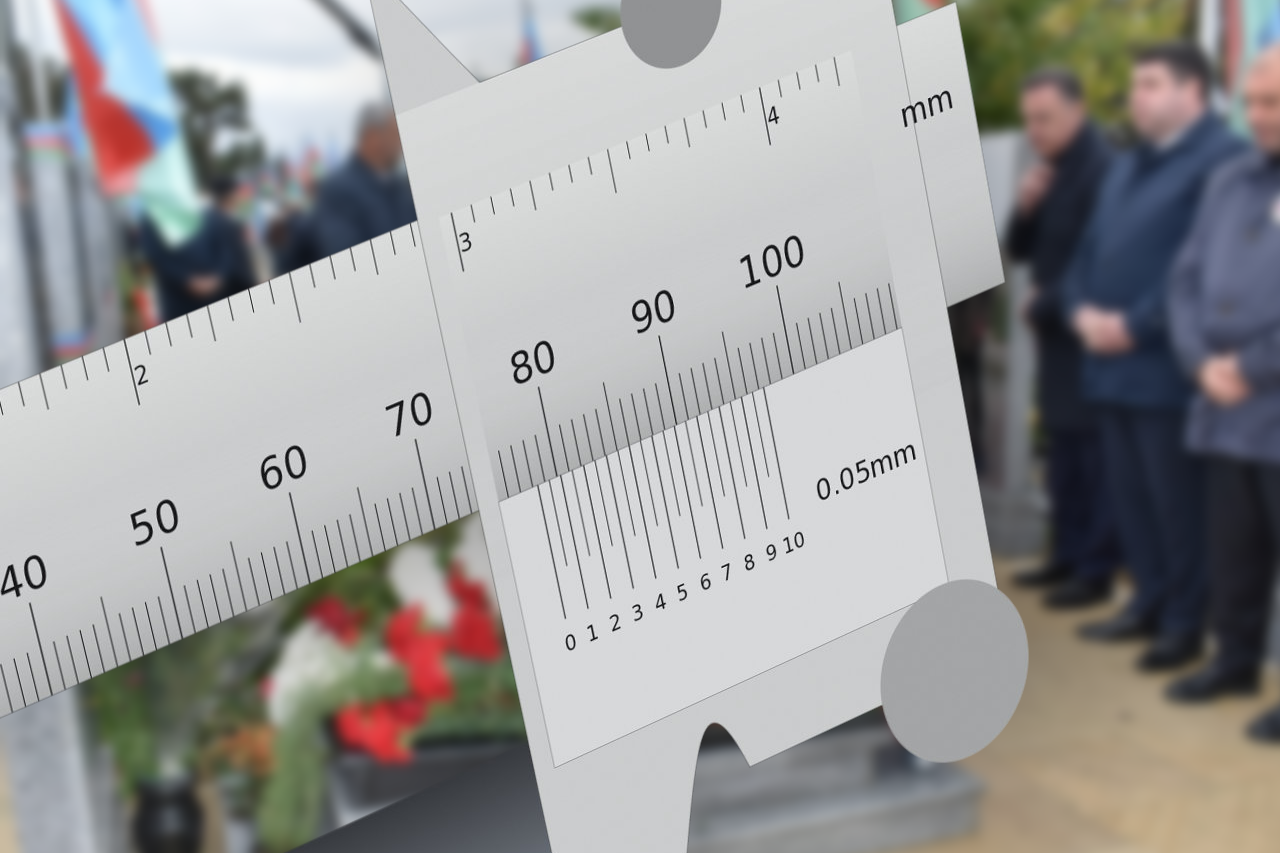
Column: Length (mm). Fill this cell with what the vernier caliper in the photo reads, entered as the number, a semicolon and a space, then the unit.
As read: 78.4; mm
